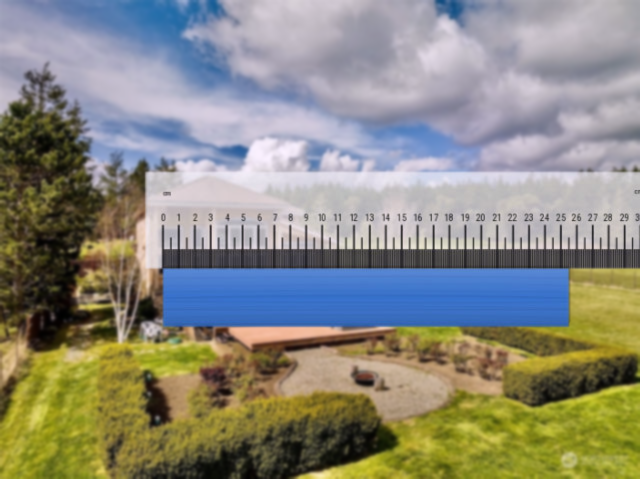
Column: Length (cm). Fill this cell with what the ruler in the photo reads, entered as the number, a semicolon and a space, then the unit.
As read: 25.5; cm
